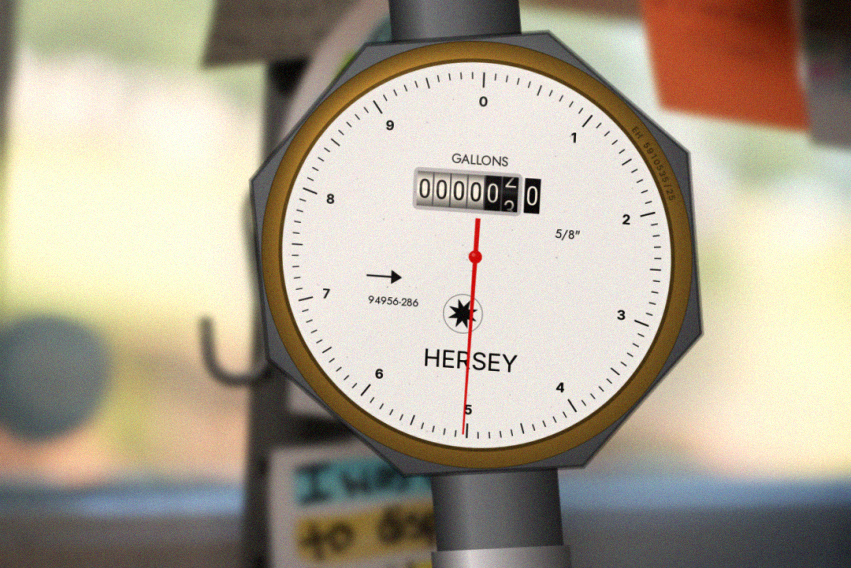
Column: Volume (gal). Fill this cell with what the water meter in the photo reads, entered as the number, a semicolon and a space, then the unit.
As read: 25.0; gal
